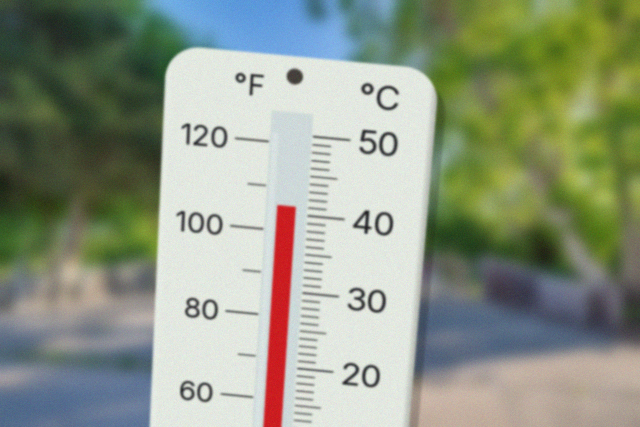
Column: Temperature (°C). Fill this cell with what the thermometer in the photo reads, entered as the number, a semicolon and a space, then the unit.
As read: 41; °C
